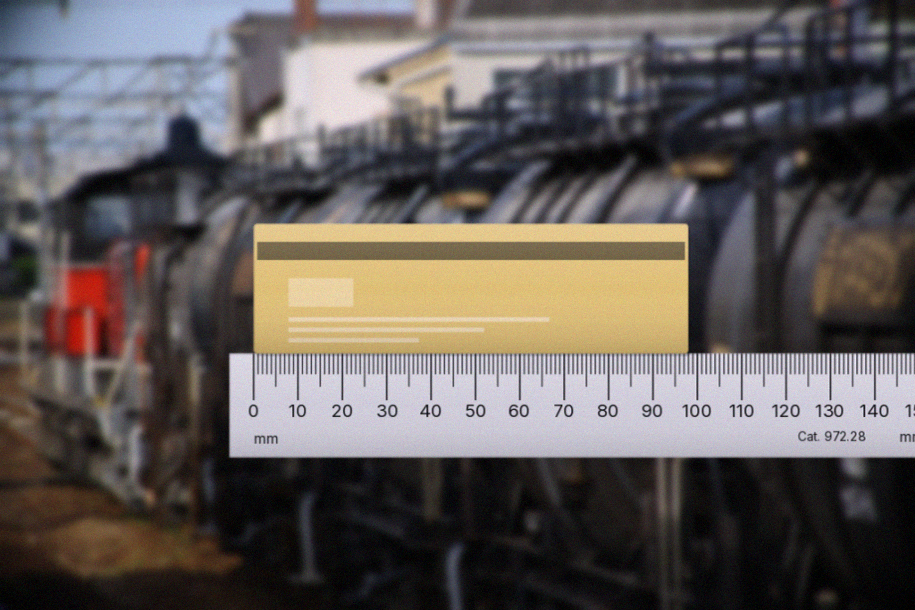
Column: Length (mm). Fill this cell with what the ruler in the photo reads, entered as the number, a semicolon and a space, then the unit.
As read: 98; mm
